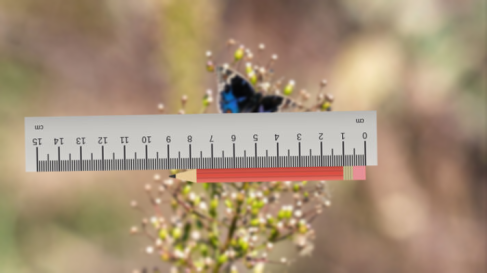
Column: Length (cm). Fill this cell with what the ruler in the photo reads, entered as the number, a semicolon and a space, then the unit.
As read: 9; cm
